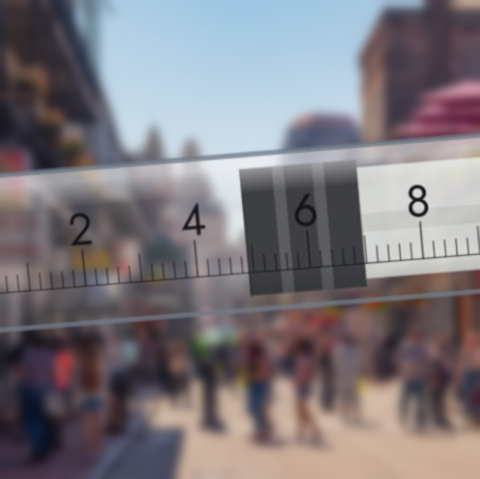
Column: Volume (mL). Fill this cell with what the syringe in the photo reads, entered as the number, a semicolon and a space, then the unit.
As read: 4.9; mL
